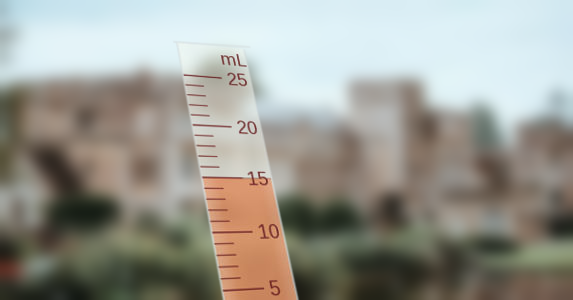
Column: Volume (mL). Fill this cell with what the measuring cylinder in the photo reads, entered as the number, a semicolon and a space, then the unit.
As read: 15; mL
